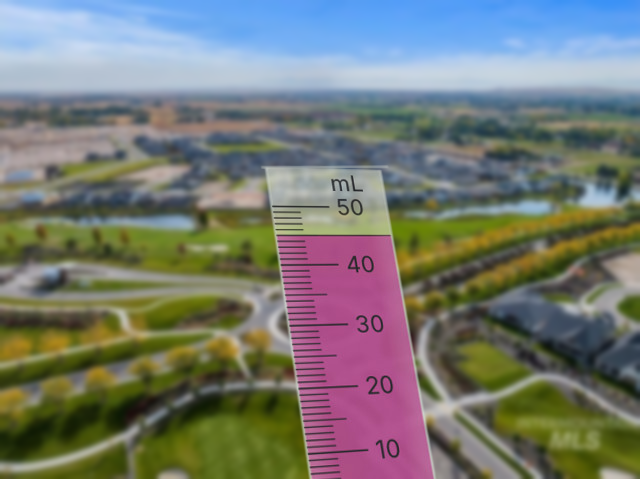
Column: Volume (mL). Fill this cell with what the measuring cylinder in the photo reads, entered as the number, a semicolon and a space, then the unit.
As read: 45; mL
